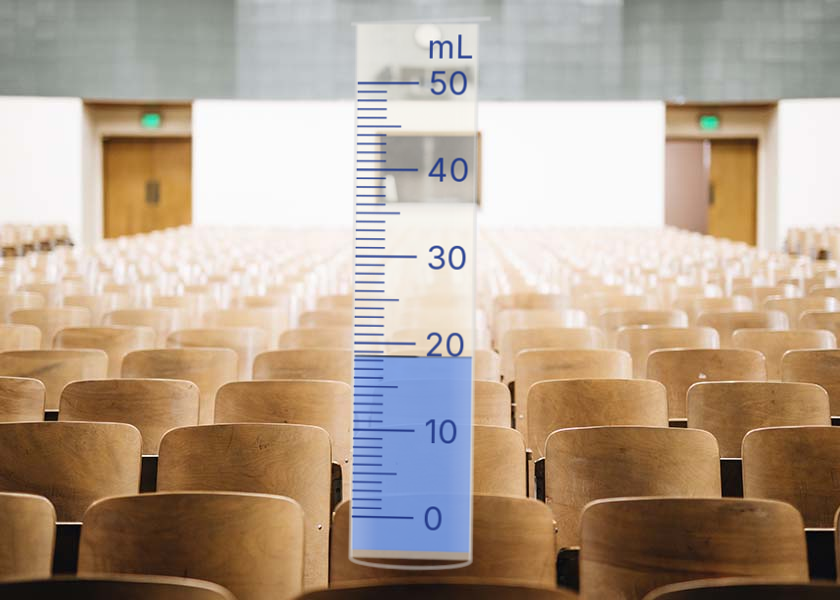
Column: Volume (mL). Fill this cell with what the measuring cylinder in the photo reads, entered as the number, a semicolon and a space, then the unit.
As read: 18.5; mL
